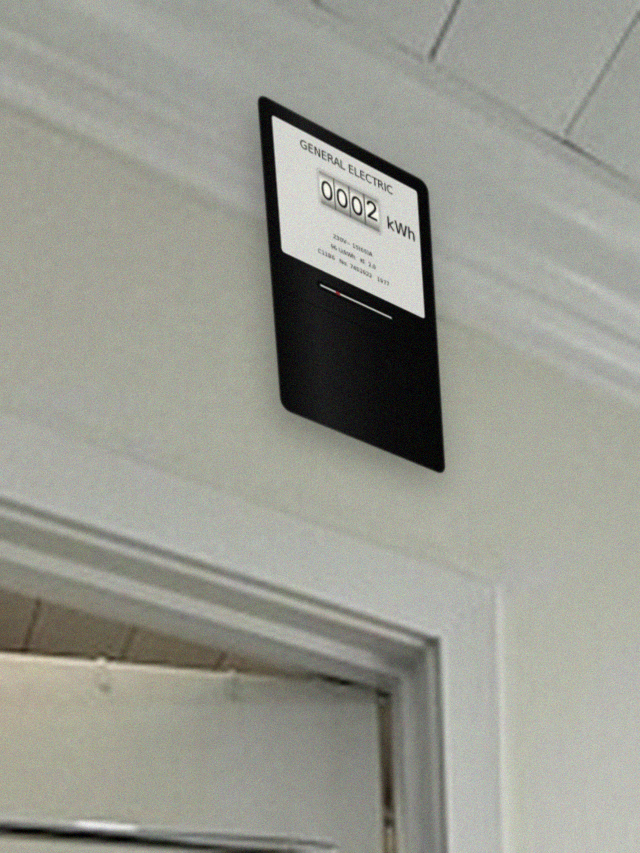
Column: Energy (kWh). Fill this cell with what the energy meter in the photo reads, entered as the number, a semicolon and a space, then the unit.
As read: 2; kWh
